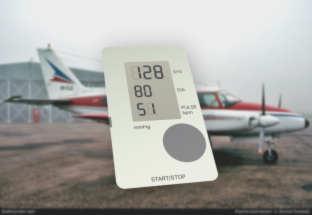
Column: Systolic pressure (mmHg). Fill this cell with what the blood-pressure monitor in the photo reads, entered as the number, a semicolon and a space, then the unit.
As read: 128; mmHg
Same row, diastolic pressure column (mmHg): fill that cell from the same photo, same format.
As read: 80; mmHg
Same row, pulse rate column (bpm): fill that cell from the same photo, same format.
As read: 51; bpm
